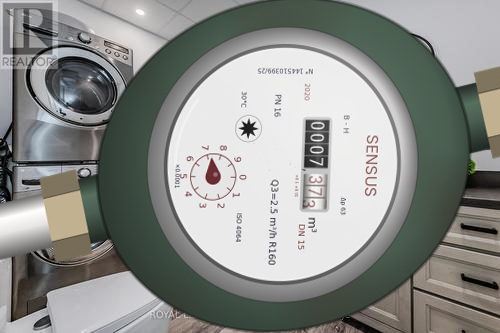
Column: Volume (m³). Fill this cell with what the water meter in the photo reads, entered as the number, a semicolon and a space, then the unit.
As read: 7.3727; m³
